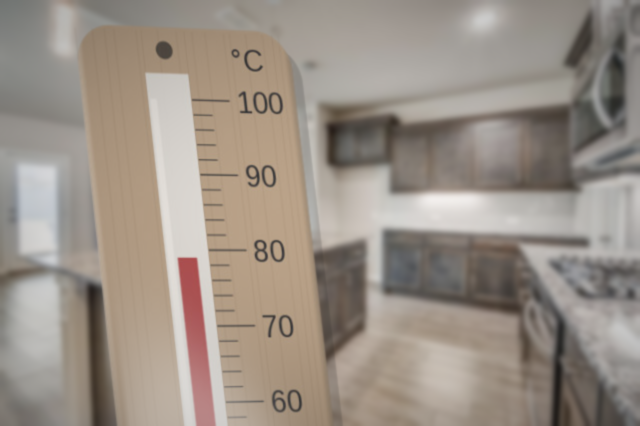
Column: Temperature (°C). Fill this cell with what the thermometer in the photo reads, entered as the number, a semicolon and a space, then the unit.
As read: 79; °C
